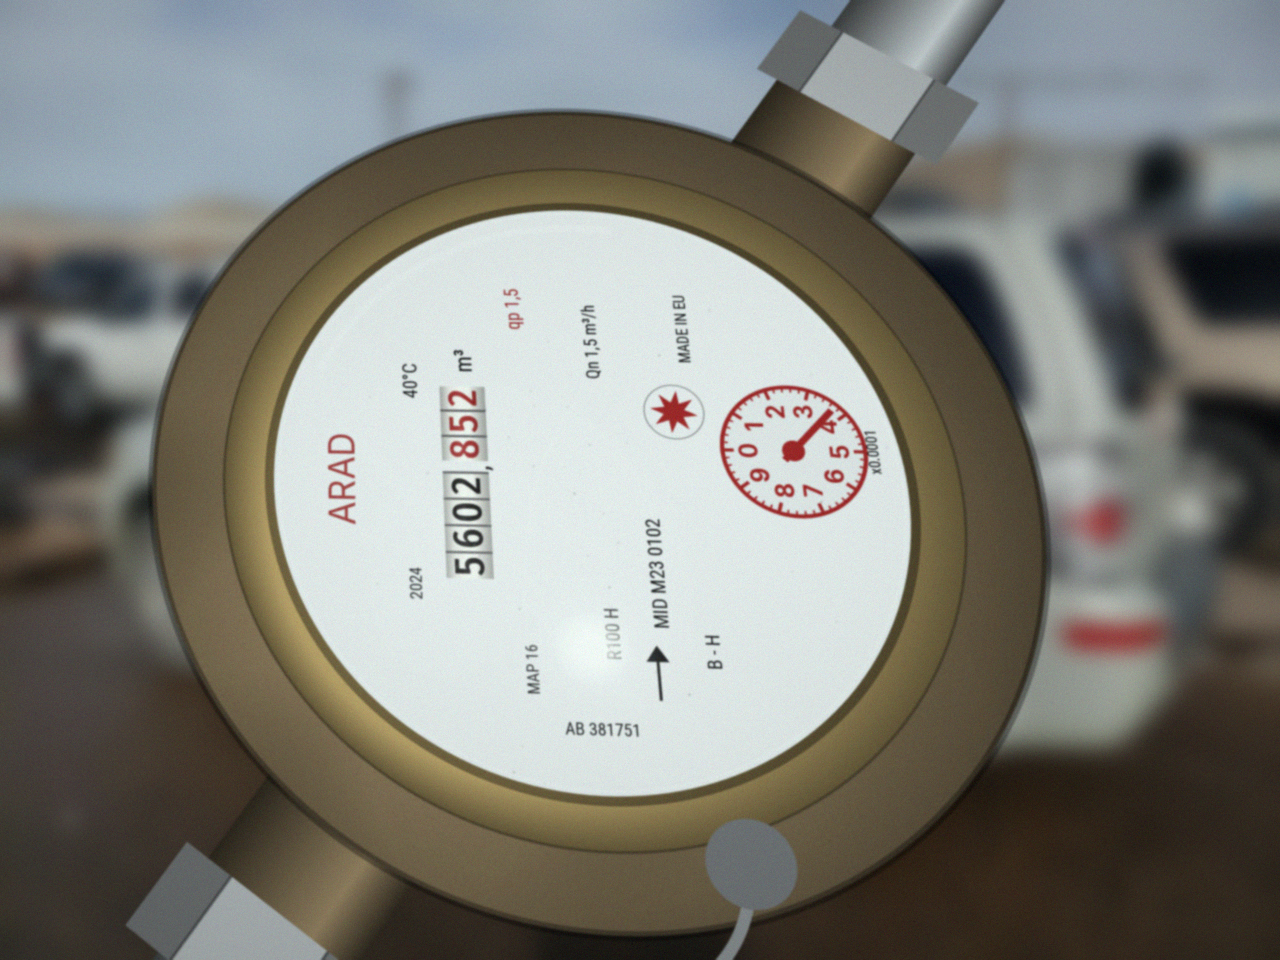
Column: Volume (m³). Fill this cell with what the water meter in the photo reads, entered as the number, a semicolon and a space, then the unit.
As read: 5602.8523; m³
